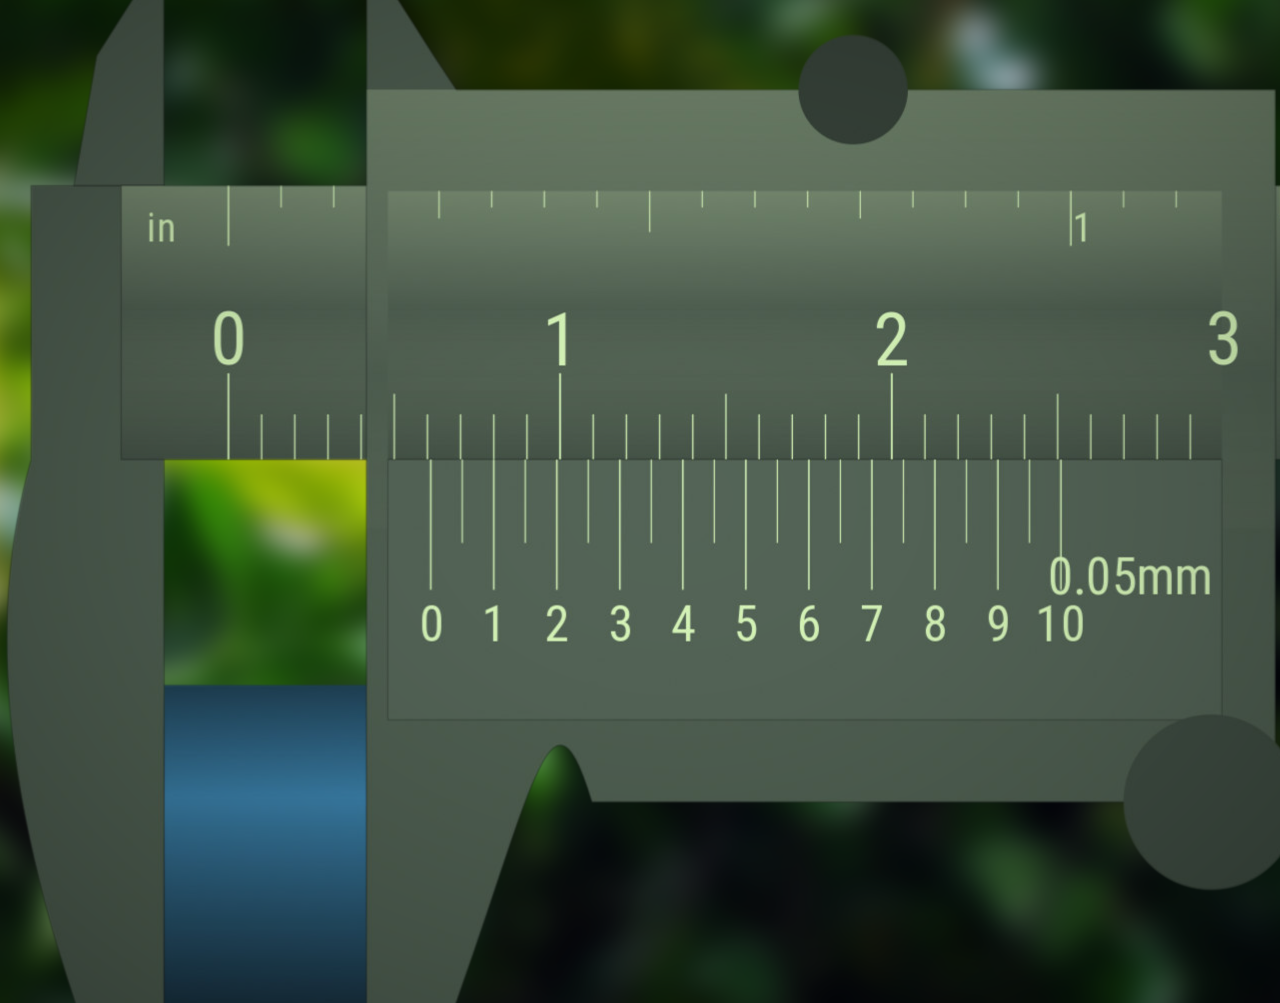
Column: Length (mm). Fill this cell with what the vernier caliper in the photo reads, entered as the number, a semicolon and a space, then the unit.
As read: 6.10; mm
